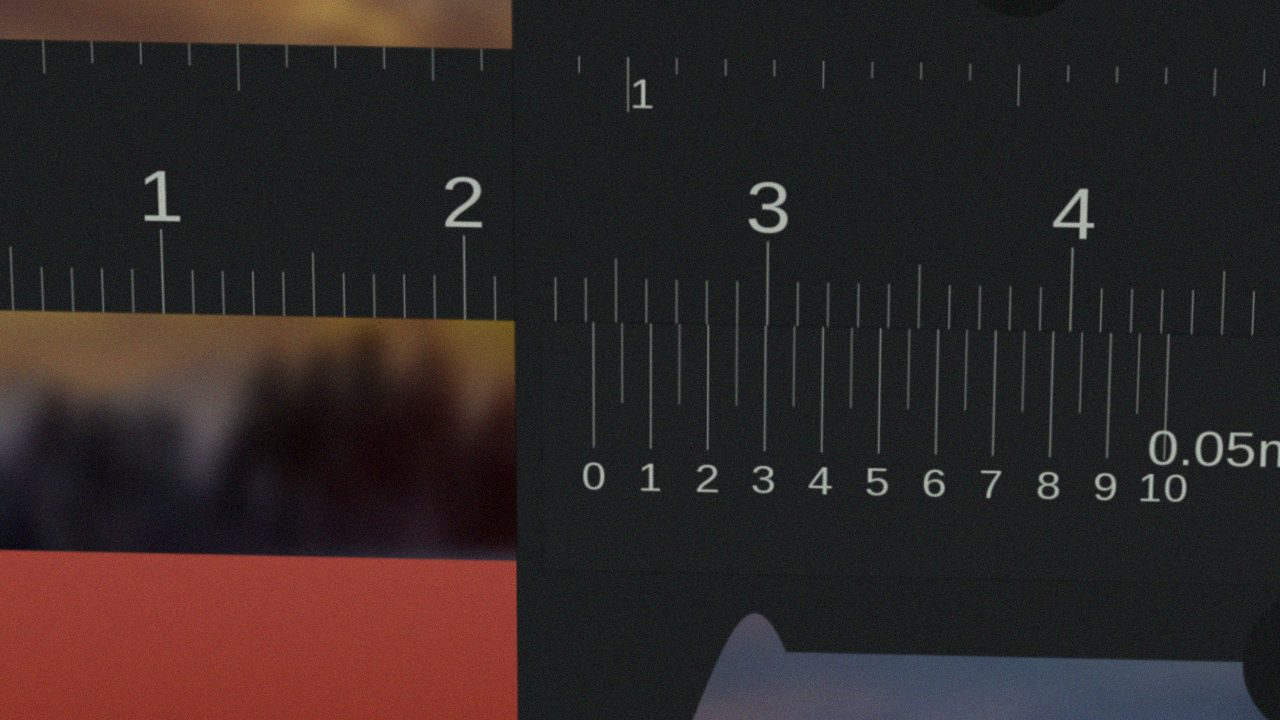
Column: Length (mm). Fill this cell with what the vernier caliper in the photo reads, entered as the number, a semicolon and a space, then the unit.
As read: 24.25; mm
